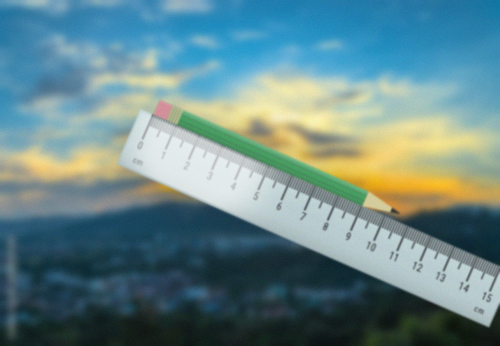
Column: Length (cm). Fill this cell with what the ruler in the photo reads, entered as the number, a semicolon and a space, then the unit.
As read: 10.5; cm
